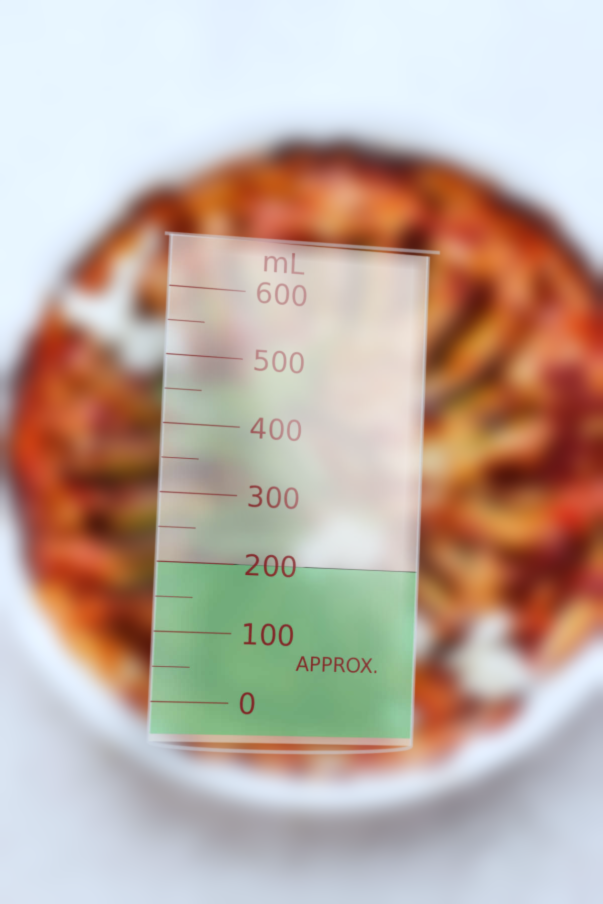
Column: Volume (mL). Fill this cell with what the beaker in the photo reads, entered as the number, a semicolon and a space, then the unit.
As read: 200; mL
